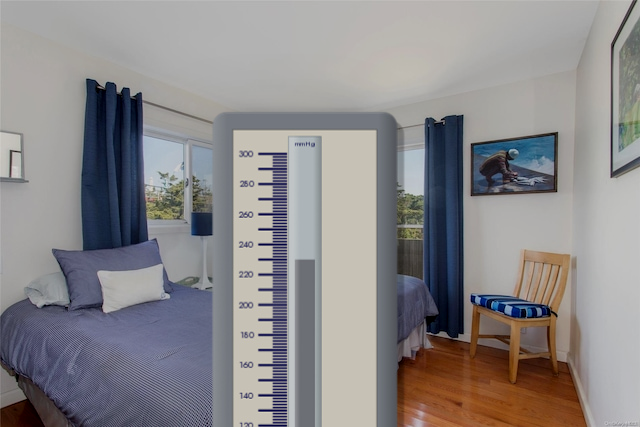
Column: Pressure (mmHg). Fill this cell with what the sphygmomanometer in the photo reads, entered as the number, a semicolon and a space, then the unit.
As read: 230; mmHg
